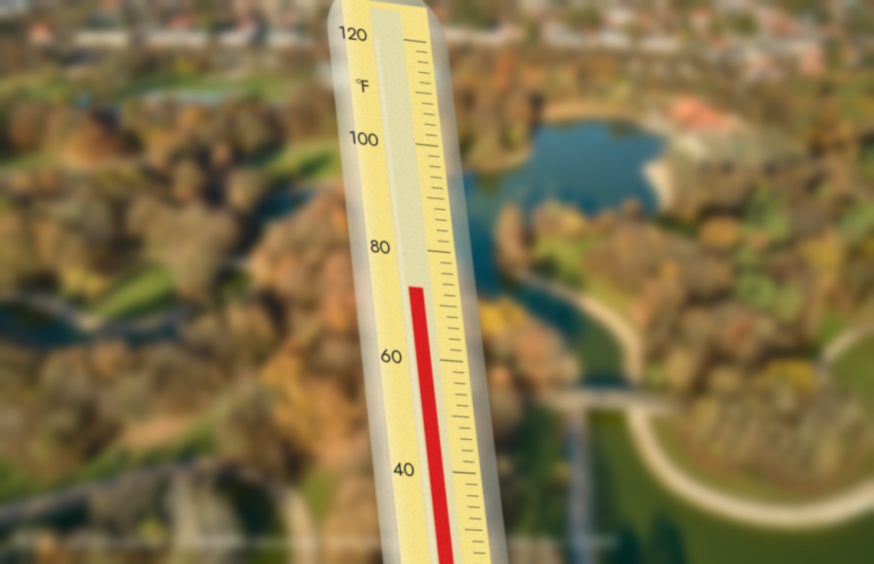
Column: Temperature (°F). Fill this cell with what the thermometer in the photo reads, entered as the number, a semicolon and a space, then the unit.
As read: 73; °F
